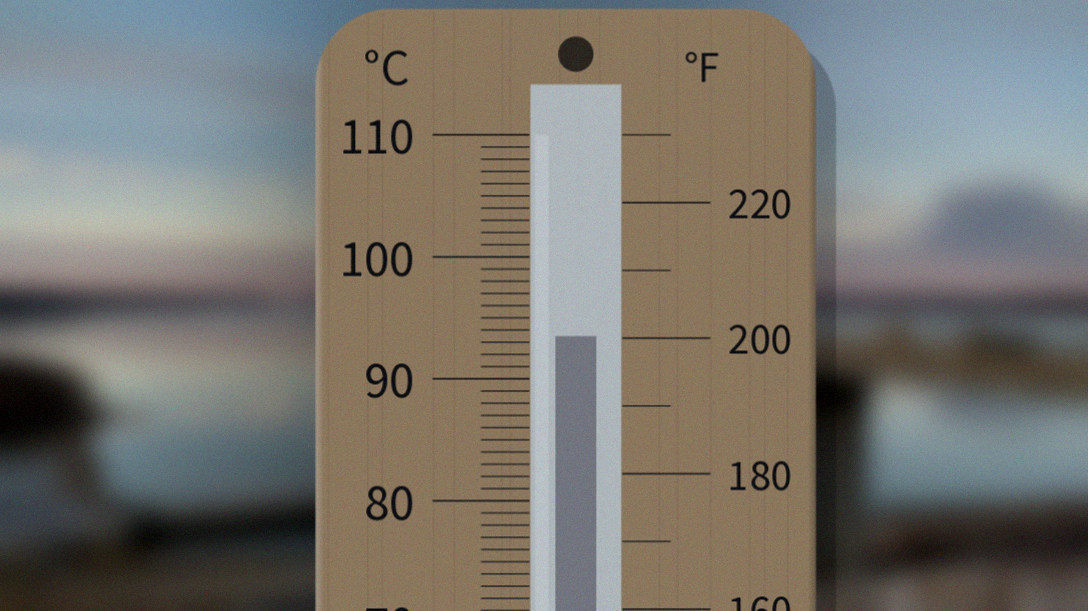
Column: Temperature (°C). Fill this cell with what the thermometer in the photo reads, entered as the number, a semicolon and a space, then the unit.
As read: 93.5; °C
